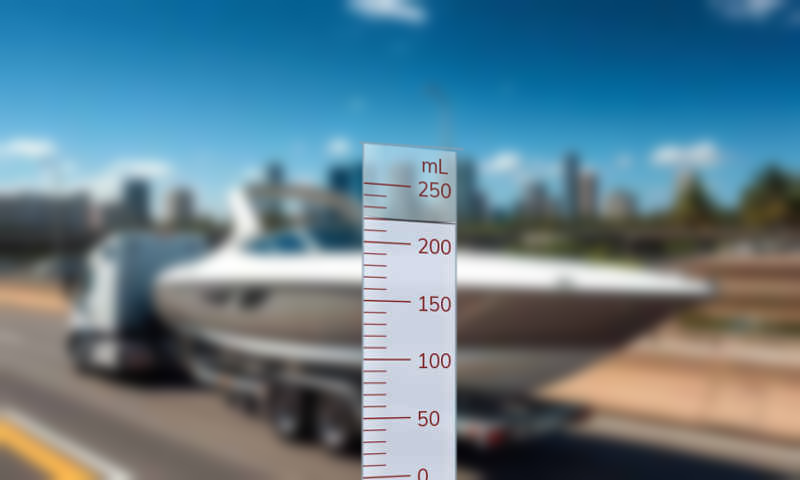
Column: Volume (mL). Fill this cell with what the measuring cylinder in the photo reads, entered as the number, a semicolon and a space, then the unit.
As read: 220; mL
